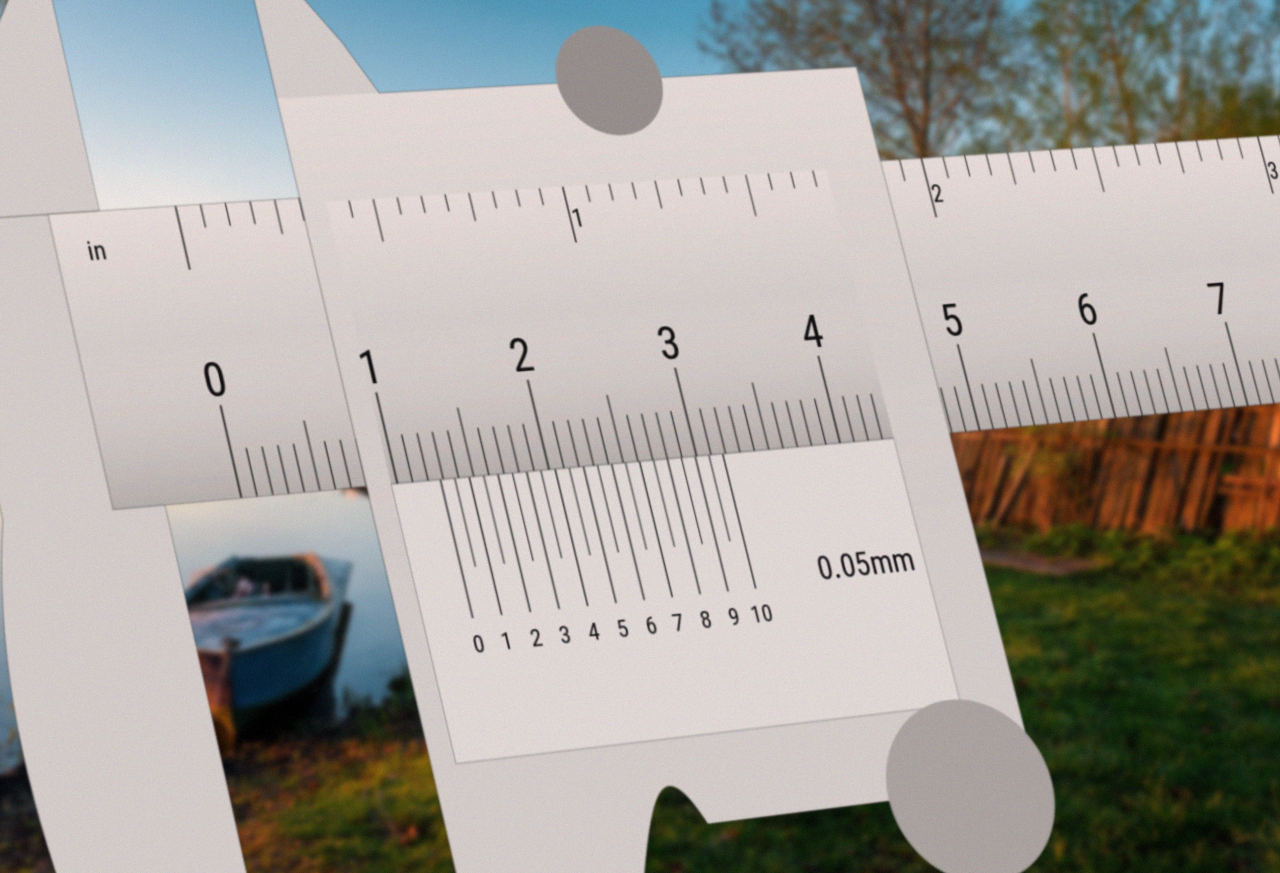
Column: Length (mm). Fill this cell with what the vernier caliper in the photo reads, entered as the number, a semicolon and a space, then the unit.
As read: 12.8; mm
